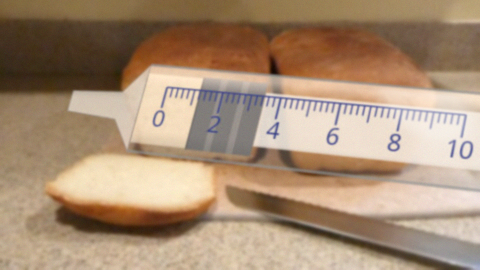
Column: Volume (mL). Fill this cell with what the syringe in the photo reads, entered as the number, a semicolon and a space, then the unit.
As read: 1.2; mL
